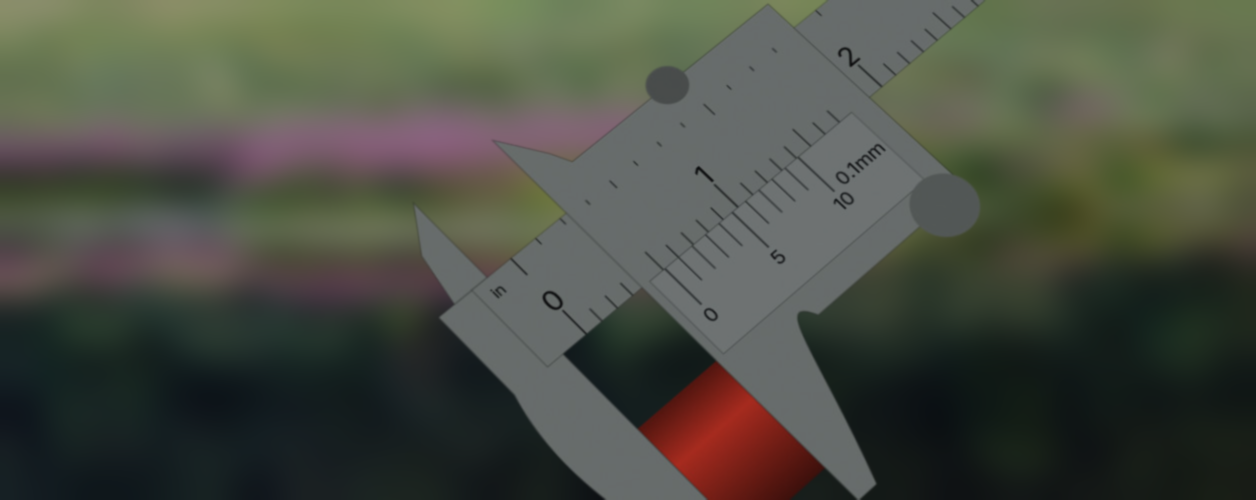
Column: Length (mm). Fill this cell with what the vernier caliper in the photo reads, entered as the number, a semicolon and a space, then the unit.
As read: 5.1; mm
